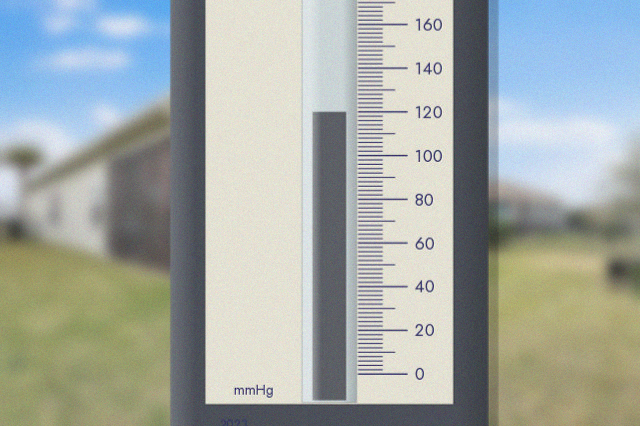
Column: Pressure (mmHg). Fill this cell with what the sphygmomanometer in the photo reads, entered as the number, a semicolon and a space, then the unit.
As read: 120; mmHg
